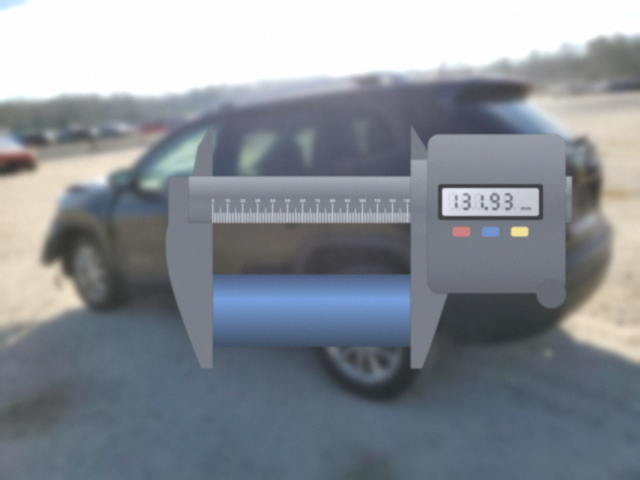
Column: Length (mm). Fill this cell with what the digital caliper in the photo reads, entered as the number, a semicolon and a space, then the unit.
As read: 131.93; mm
